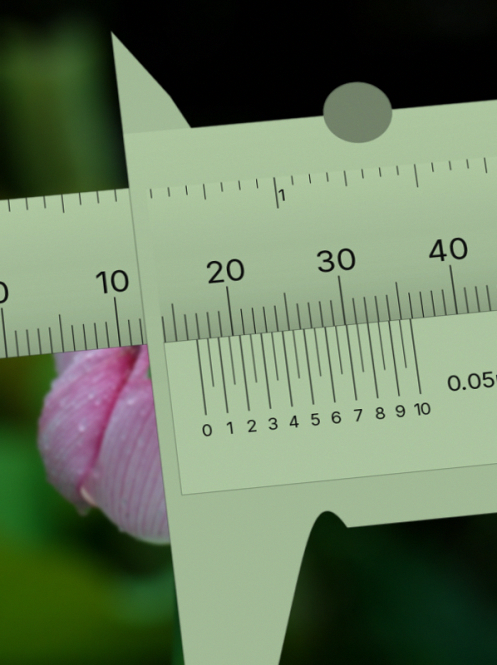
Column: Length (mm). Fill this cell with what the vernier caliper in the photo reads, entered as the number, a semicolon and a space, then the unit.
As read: 16.8; mm
